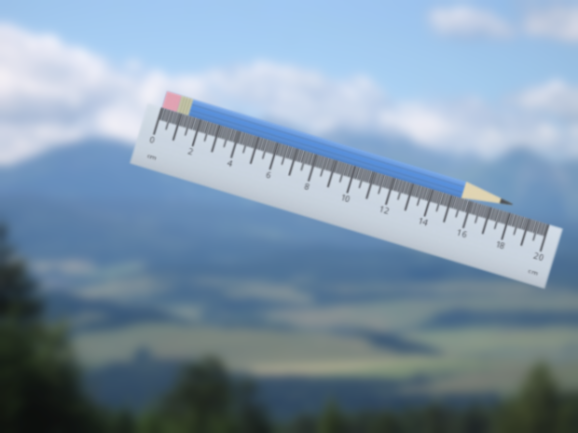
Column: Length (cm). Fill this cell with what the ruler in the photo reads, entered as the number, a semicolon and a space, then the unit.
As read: 18; cm
